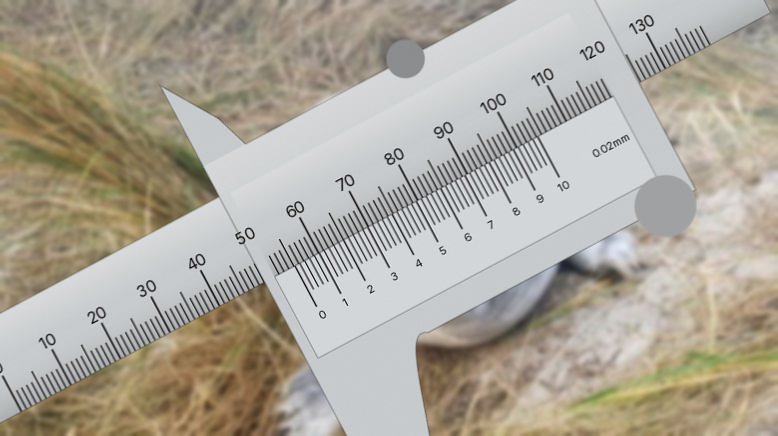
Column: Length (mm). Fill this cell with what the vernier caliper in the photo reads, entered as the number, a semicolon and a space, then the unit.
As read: 55.2; mm
